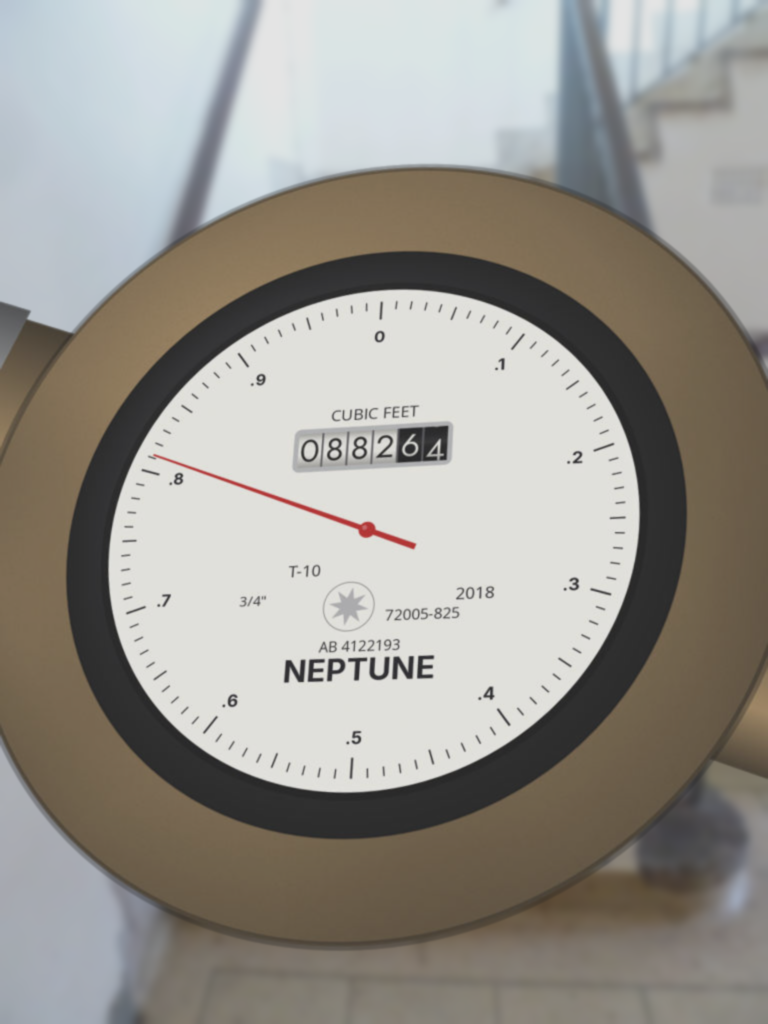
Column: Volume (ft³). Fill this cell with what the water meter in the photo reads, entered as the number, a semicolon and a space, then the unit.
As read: 88263.81; ft³
